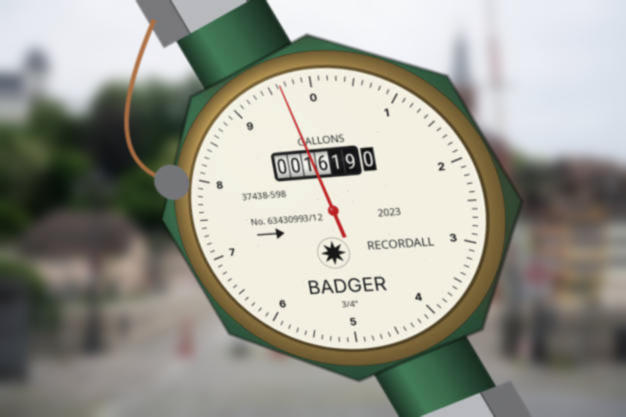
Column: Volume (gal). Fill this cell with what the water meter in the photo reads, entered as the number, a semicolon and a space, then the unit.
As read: 16189.6; gal
